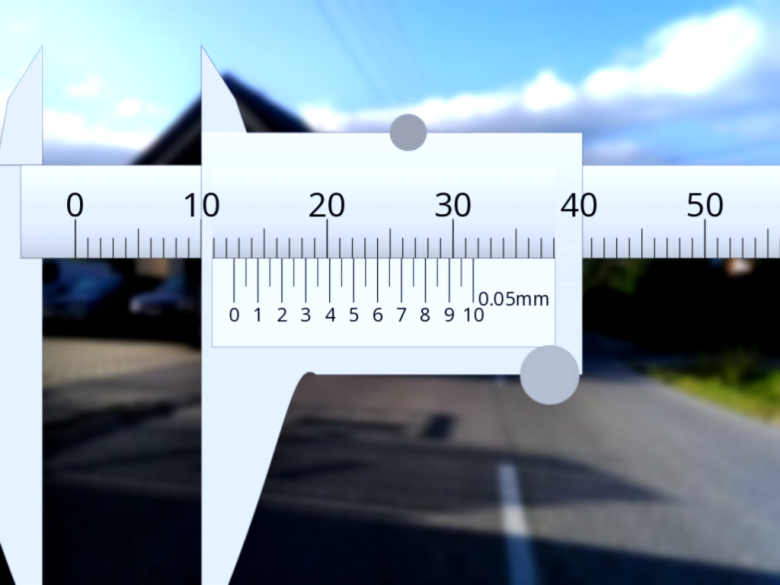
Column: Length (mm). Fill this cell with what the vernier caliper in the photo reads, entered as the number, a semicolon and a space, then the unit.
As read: 12.6; mm
